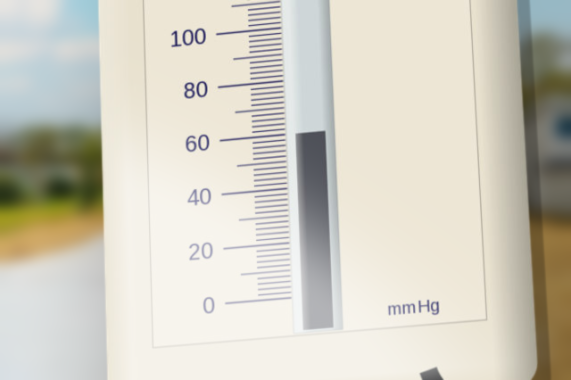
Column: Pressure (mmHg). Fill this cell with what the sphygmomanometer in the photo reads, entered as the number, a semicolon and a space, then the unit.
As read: 60; mmHg
